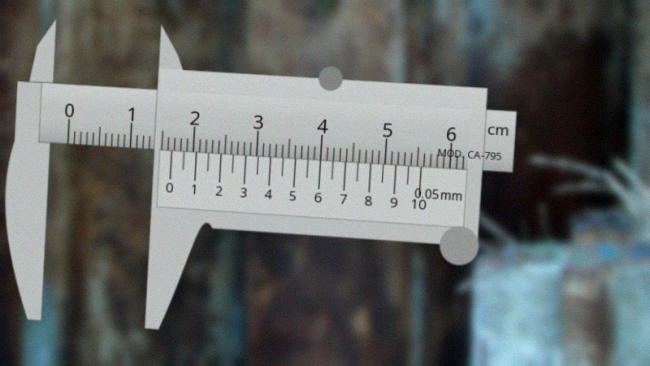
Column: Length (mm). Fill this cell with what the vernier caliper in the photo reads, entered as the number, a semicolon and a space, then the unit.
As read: 16.6; mm
